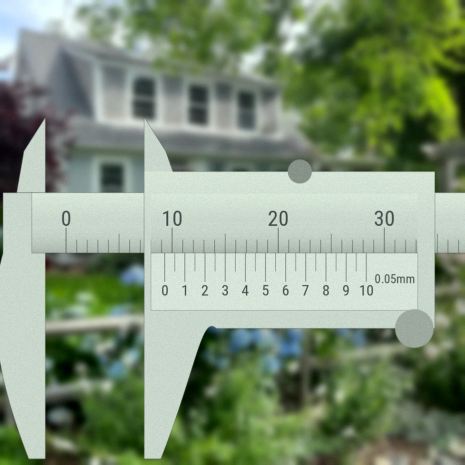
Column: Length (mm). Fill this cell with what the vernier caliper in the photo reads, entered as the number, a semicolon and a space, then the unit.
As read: 9.3; mm
